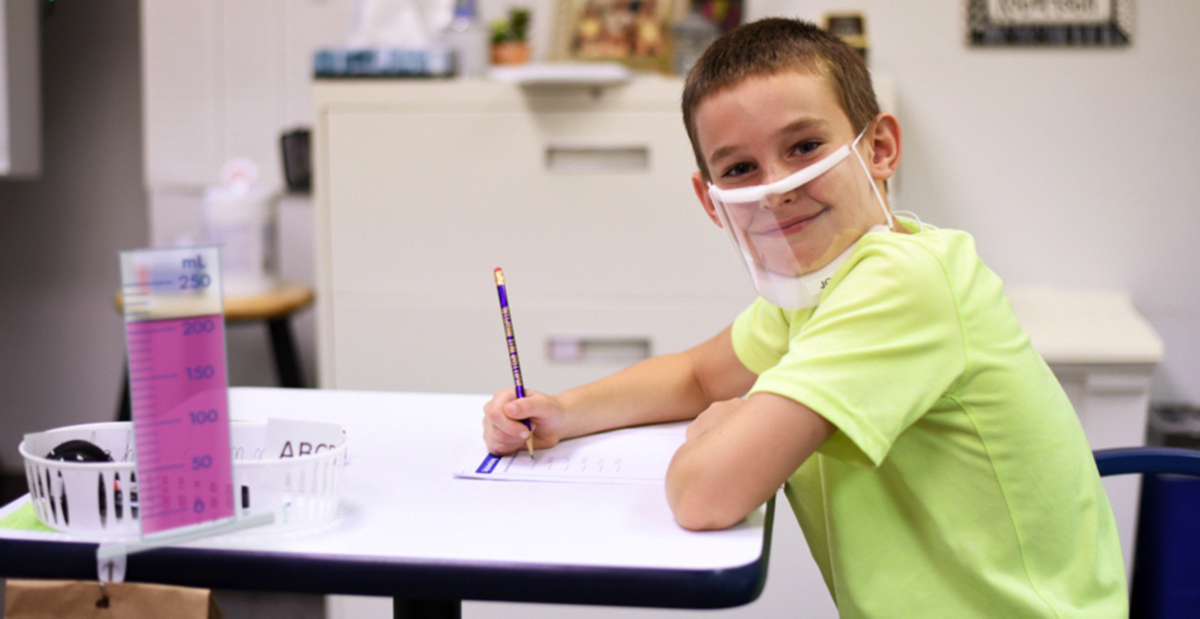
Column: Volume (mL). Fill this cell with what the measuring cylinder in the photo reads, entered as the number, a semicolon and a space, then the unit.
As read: 210; mL
